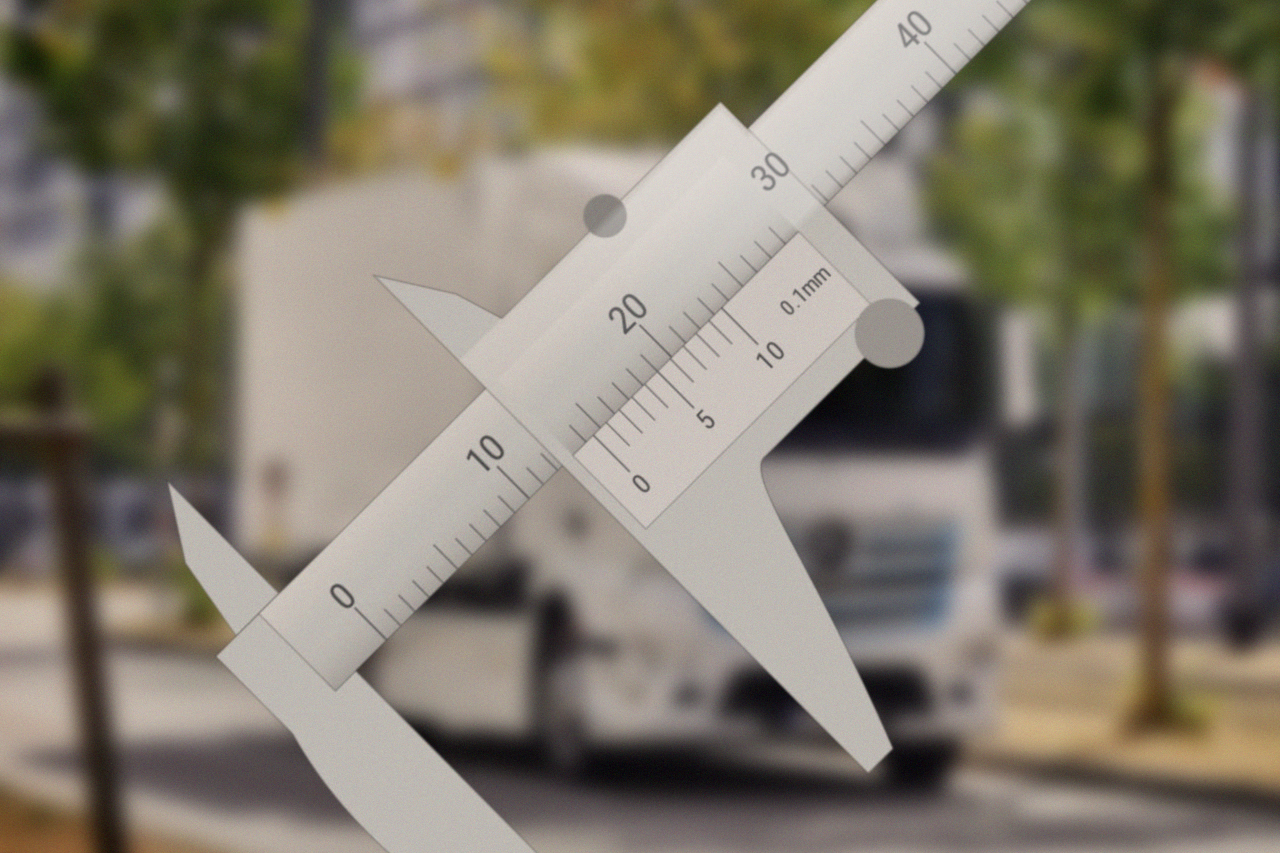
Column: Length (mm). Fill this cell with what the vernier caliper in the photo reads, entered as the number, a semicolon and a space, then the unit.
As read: 14.5; mm
